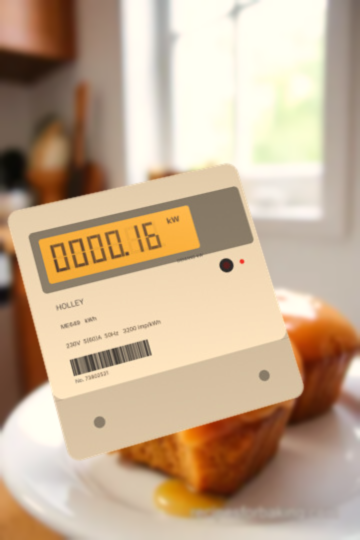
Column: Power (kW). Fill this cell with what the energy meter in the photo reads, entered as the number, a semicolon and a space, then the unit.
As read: 0.16; kW
